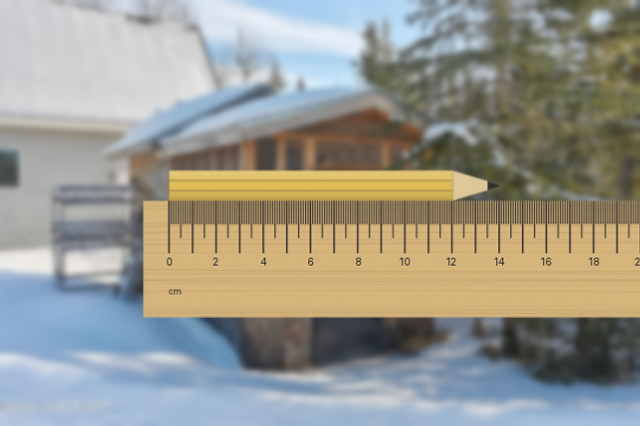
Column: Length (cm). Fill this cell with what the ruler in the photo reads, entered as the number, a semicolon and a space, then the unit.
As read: 14; cm
